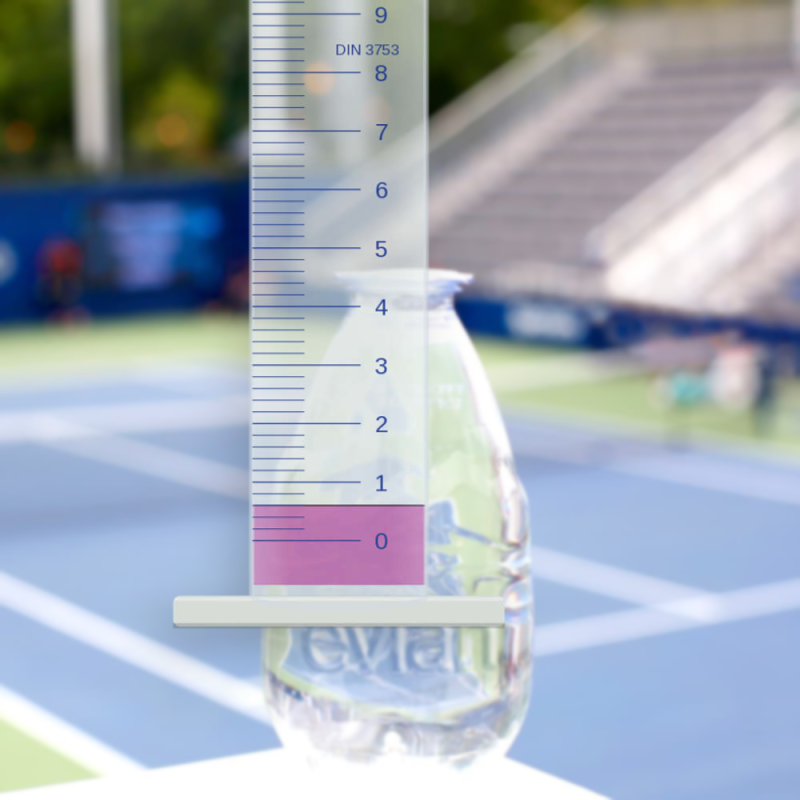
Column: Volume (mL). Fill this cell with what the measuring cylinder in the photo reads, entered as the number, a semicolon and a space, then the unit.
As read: 0.6; mL
